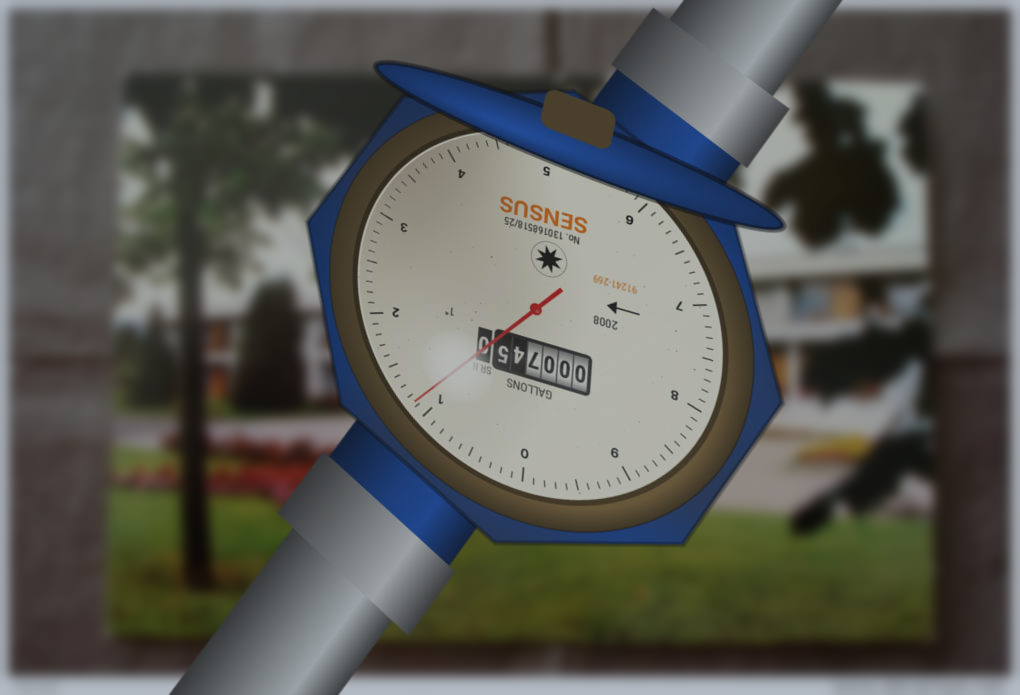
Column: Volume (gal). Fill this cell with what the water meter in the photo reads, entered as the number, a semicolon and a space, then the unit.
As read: 7451.1; gal
